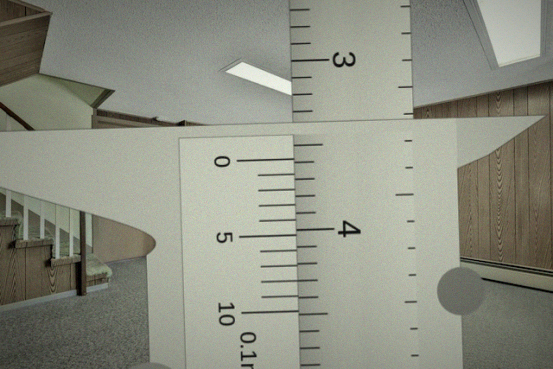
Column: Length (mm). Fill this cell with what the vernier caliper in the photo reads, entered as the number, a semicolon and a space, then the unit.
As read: 35.8; mm
